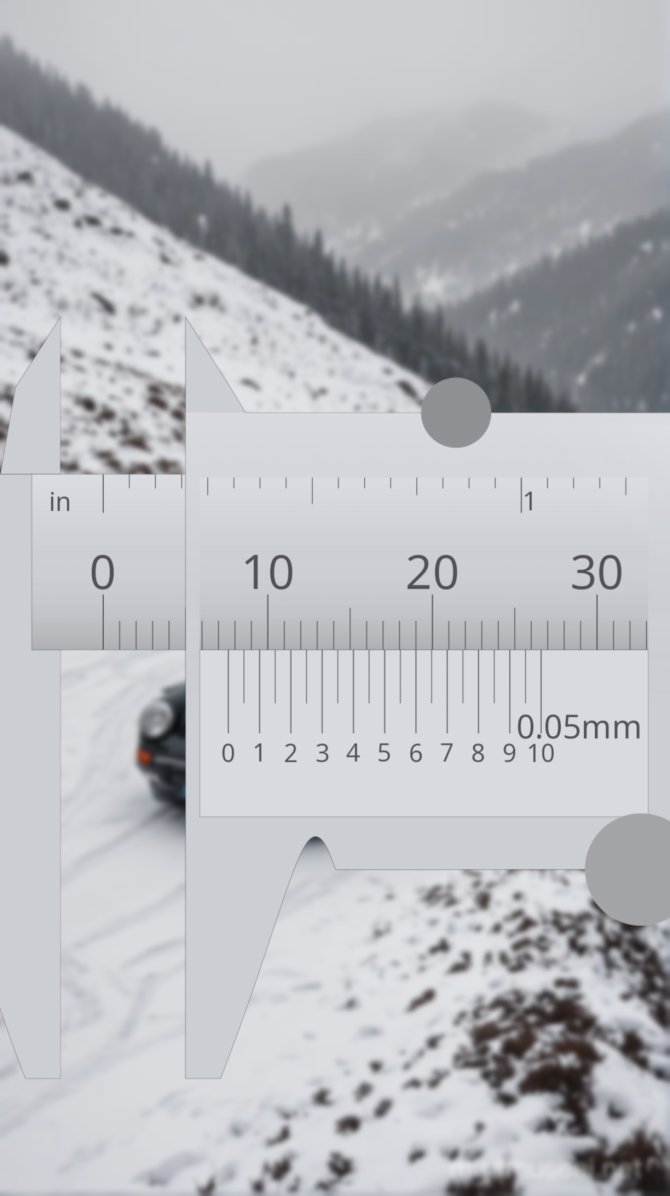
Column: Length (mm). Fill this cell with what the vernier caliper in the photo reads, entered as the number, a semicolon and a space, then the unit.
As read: 7.6; mm
